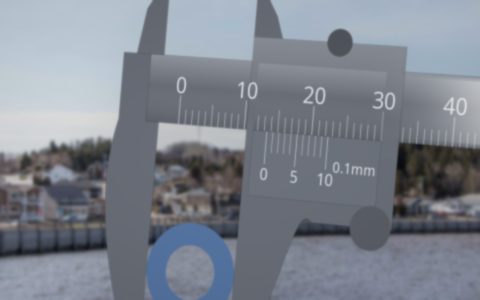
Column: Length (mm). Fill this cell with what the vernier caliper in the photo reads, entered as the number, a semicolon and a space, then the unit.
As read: 13.4; mm
